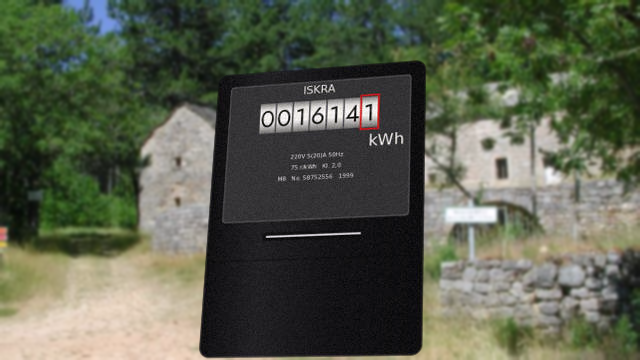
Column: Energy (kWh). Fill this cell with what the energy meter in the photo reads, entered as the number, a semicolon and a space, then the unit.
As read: 1614.1; kWh
